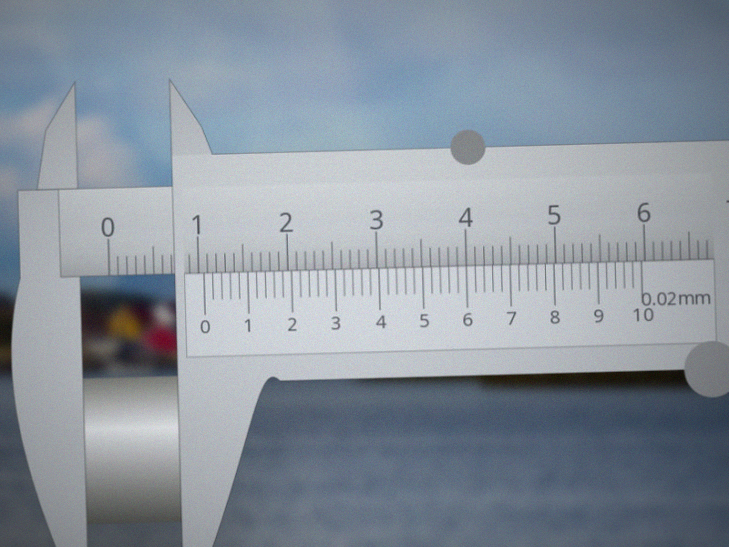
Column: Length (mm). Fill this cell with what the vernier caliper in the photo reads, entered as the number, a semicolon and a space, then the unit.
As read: 10.6; mm
